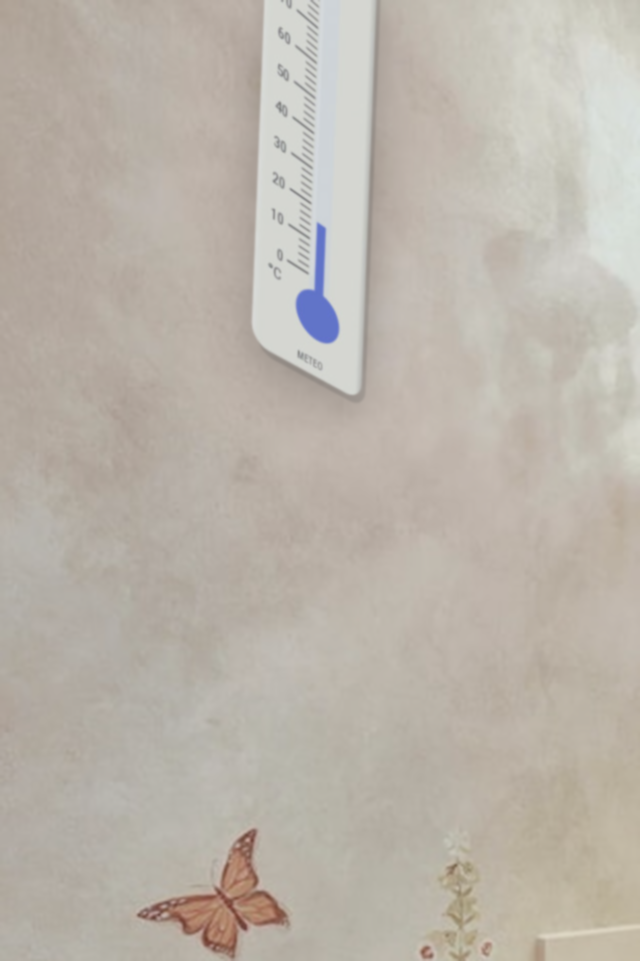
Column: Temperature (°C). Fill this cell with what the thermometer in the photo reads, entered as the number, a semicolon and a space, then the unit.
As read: 16; °C
